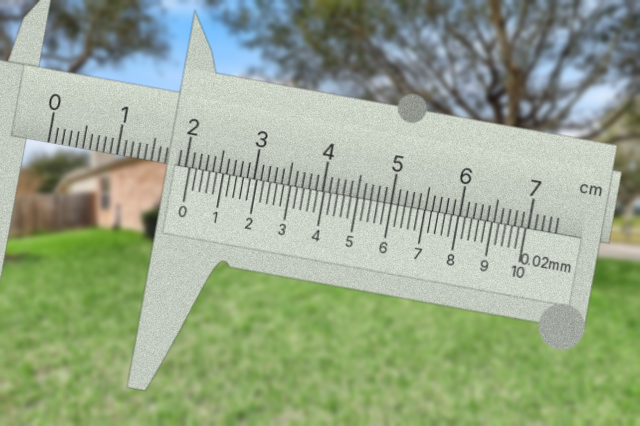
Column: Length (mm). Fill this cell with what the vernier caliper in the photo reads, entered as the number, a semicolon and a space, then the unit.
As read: 20.6; mm
